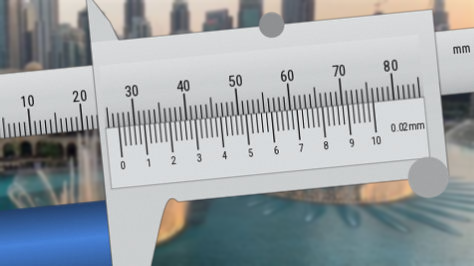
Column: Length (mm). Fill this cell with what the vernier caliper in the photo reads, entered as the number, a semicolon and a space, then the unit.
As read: 27.0; mm
